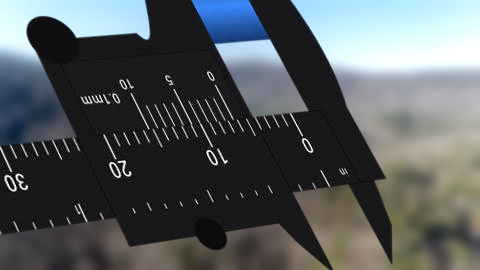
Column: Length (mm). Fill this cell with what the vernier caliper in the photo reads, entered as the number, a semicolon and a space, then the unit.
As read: 6.4; mm
